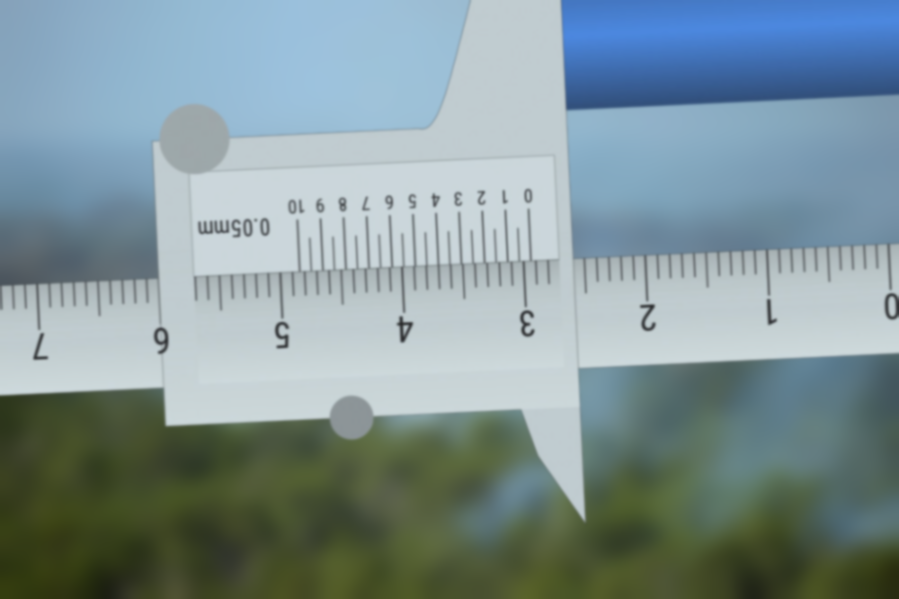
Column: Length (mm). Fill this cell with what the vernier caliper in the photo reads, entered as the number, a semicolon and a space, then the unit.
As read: 29.4; mm
